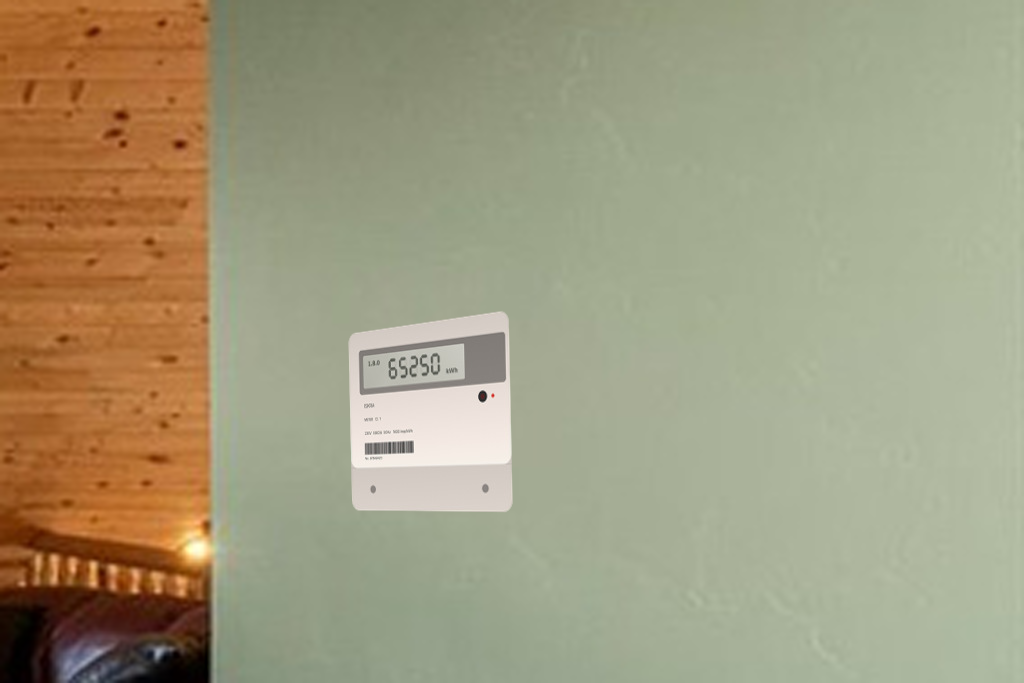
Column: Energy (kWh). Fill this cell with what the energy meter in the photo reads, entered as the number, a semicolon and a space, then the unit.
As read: 65250; kWh
